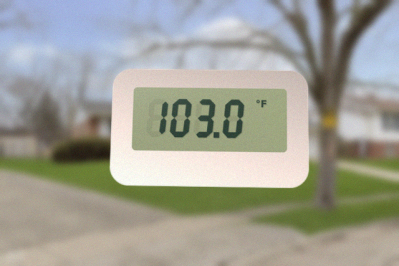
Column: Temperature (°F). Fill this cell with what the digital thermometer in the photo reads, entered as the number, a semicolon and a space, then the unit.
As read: 103.0; °F
